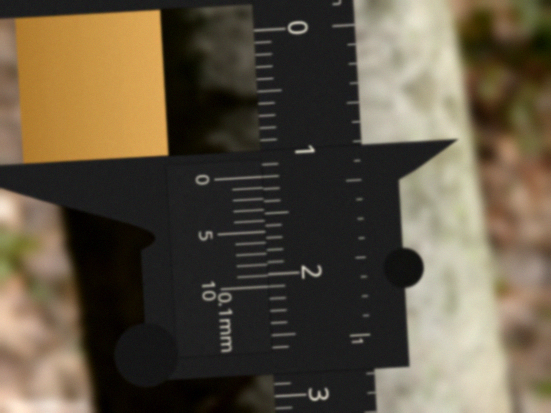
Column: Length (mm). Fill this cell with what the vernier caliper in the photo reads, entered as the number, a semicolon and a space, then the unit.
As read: 12.0; mm
